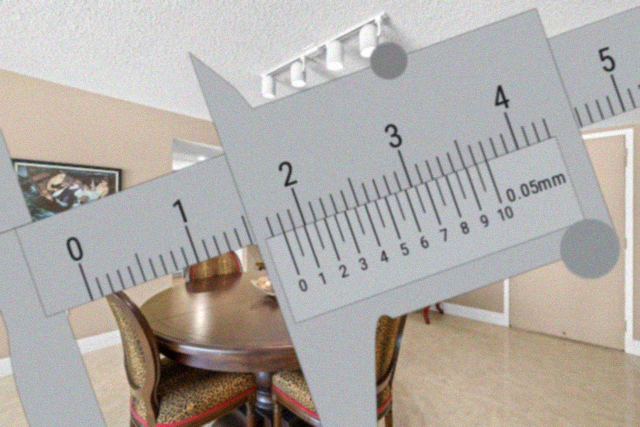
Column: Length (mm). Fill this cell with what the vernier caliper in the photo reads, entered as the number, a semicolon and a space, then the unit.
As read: 18.0; mm
